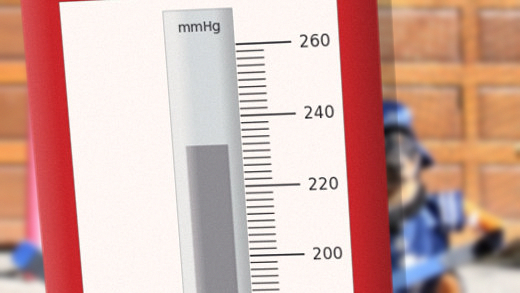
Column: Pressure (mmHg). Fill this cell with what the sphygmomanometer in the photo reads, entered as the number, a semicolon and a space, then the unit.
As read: 232; mmHg
